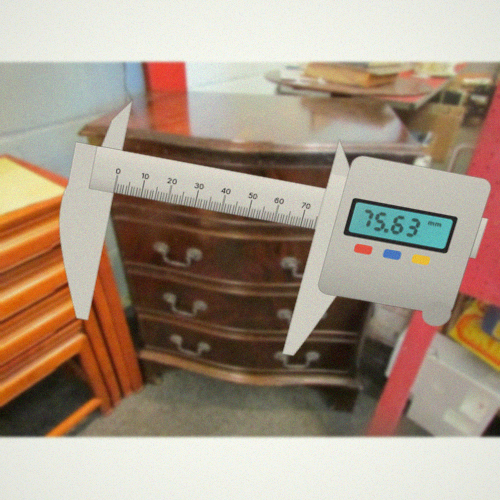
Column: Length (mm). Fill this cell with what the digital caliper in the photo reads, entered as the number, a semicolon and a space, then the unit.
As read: 75.63; mm
